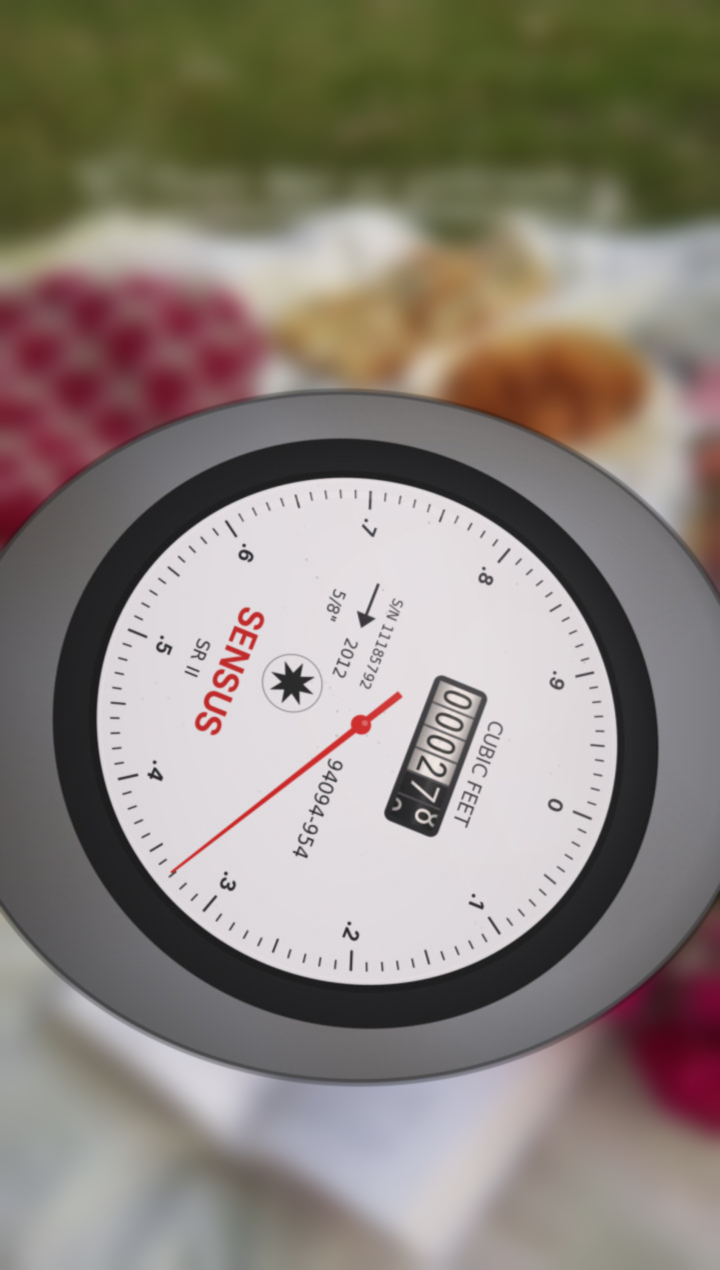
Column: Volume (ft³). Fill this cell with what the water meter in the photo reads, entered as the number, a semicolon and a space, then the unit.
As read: 278.33; ft³
